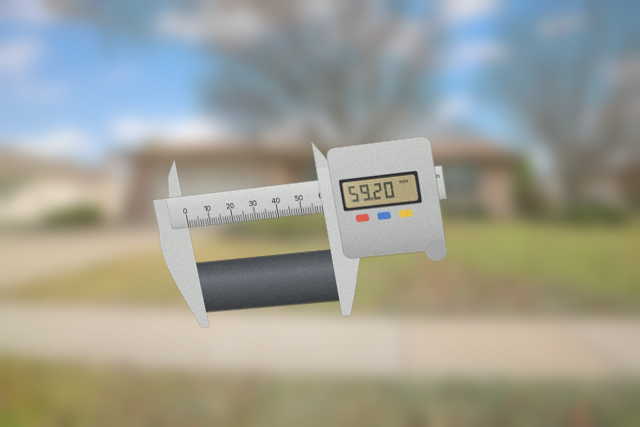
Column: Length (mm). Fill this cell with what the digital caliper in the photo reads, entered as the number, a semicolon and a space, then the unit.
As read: 59.20; mm
